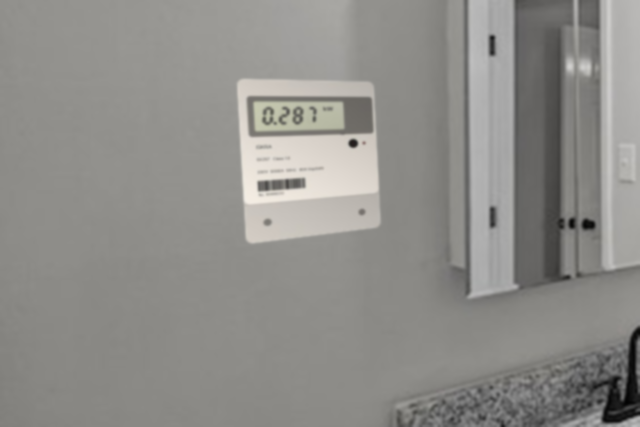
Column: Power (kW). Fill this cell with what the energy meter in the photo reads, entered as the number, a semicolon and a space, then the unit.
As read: 0.287; kW
